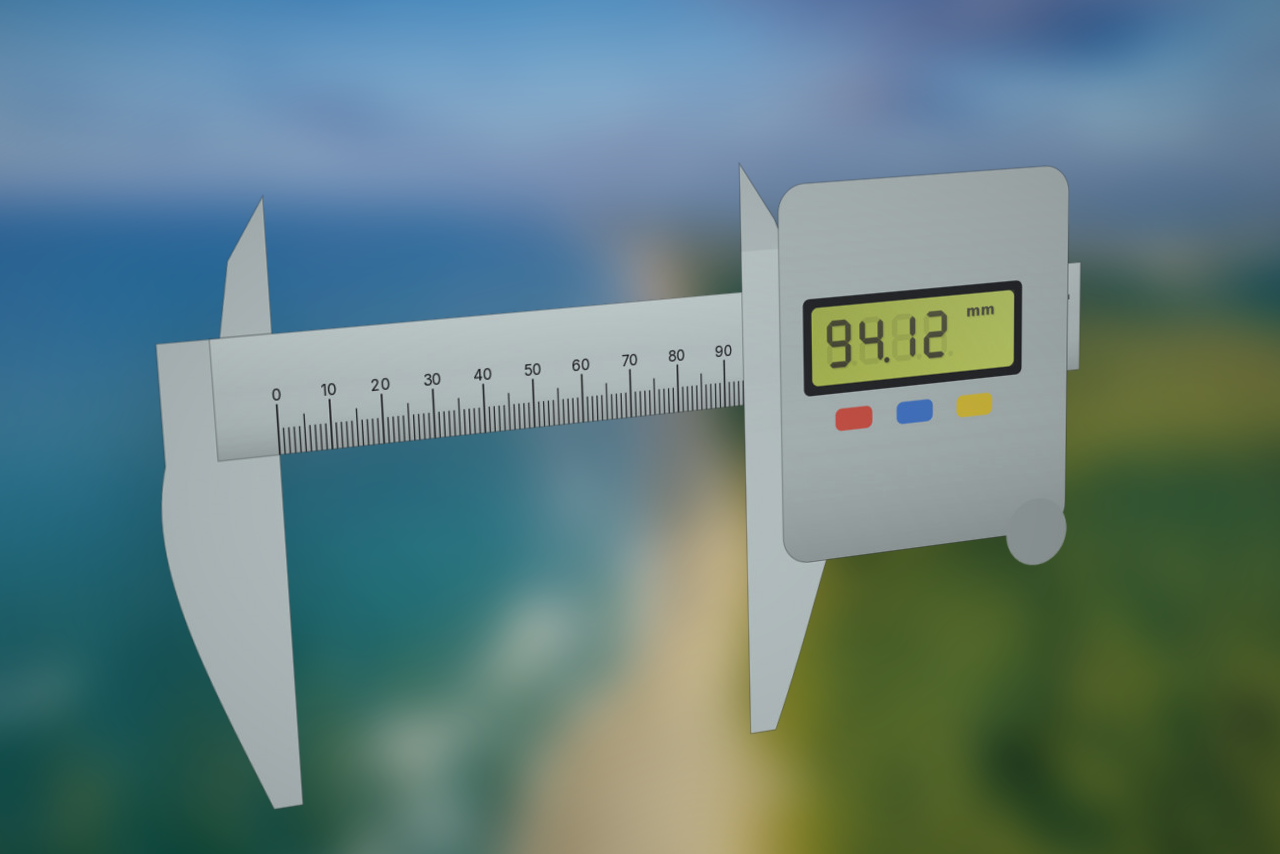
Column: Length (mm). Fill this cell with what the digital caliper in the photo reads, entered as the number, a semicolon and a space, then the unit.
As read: 94.12; mm
